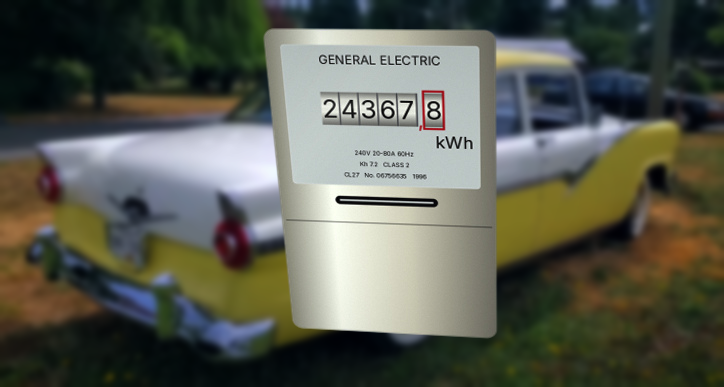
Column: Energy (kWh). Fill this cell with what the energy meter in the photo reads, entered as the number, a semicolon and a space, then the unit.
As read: 24367.8; kWh
